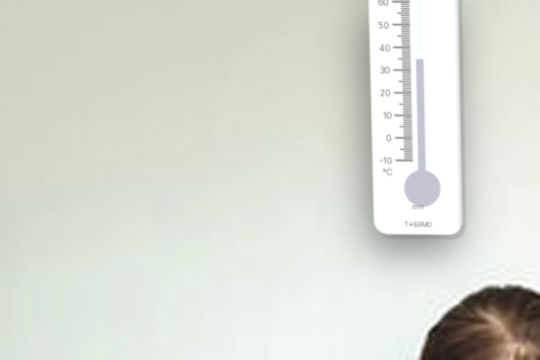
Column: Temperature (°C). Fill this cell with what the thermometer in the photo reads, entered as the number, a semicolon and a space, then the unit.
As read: 35; °C
